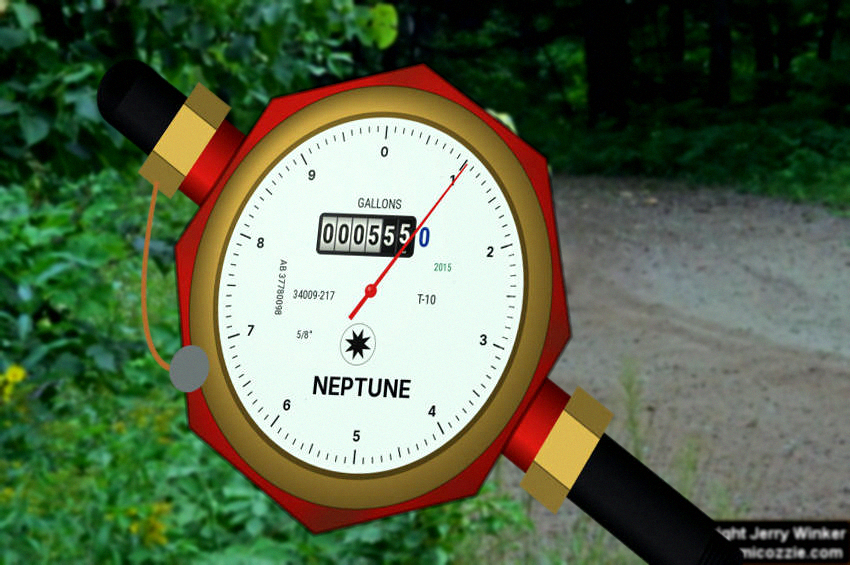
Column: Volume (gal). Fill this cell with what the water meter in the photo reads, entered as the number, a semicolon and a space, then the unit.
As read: 5551.0; gal
